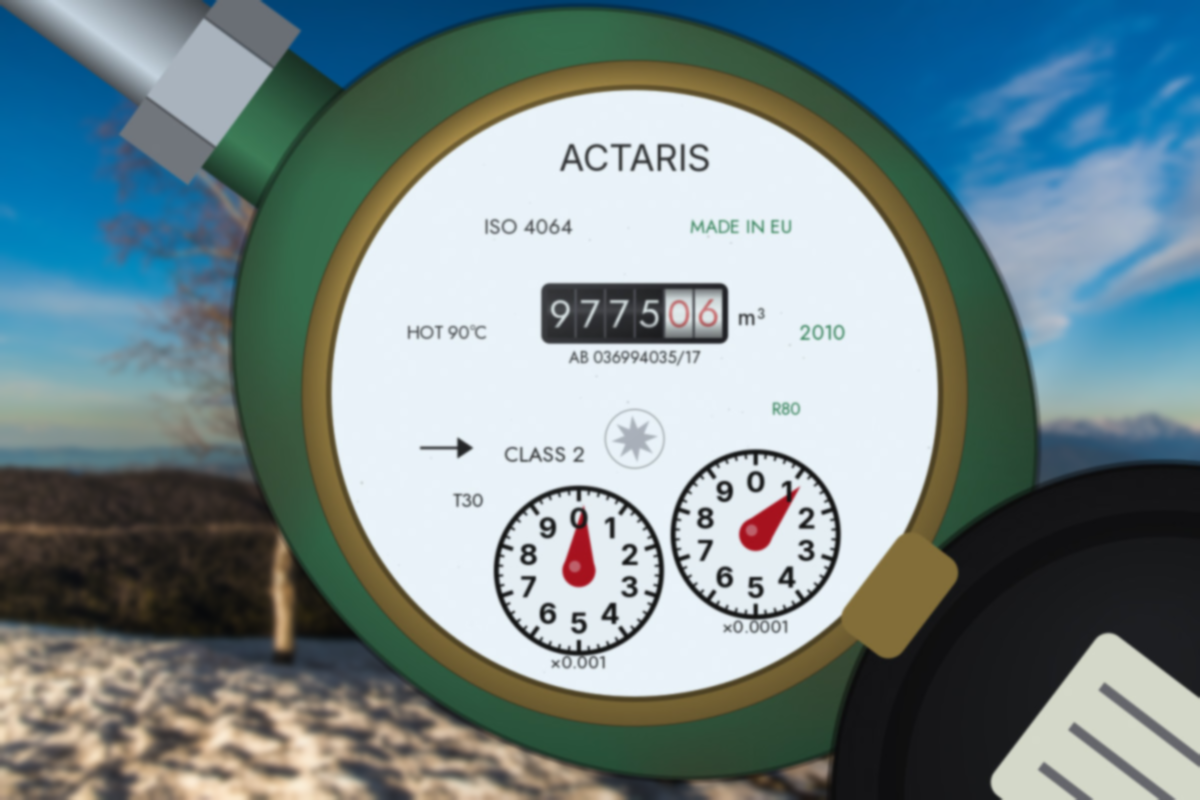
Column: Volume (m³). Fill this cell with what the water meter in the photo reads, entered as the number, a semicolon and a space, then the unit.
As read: 9775.0601; m³
